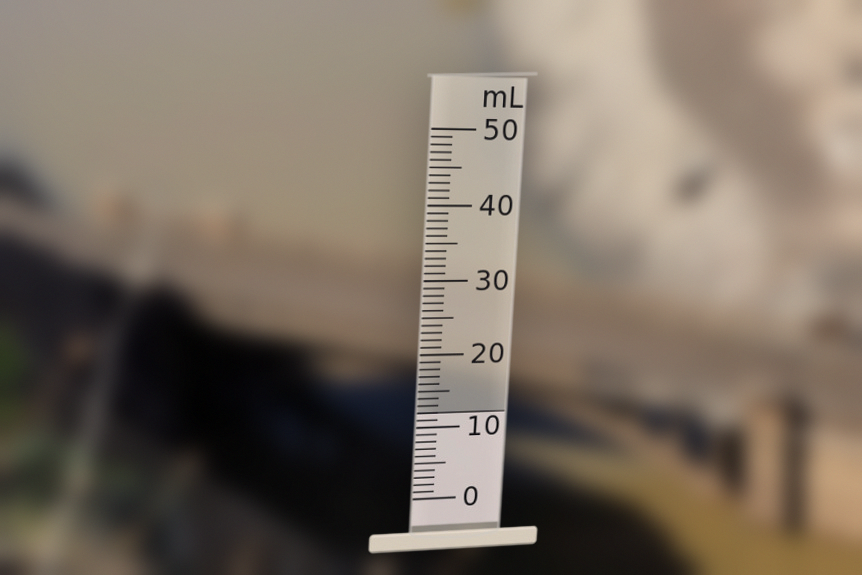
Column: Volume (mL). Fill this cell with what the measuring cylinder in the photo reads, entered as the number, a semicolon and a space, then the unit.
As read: 12; mL
